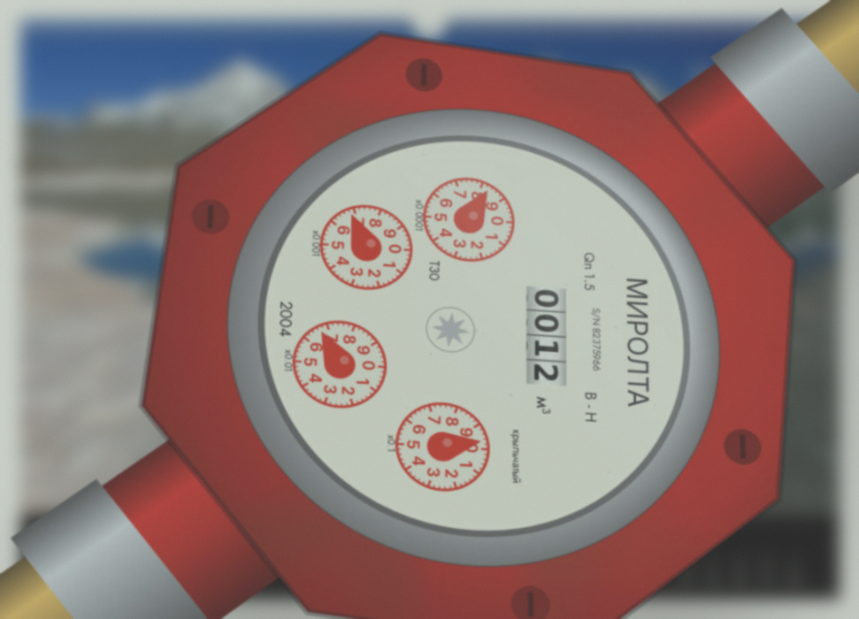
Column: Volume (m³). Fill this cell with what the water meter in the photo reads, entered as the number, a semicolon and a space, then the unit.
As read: 11.9668; m³
